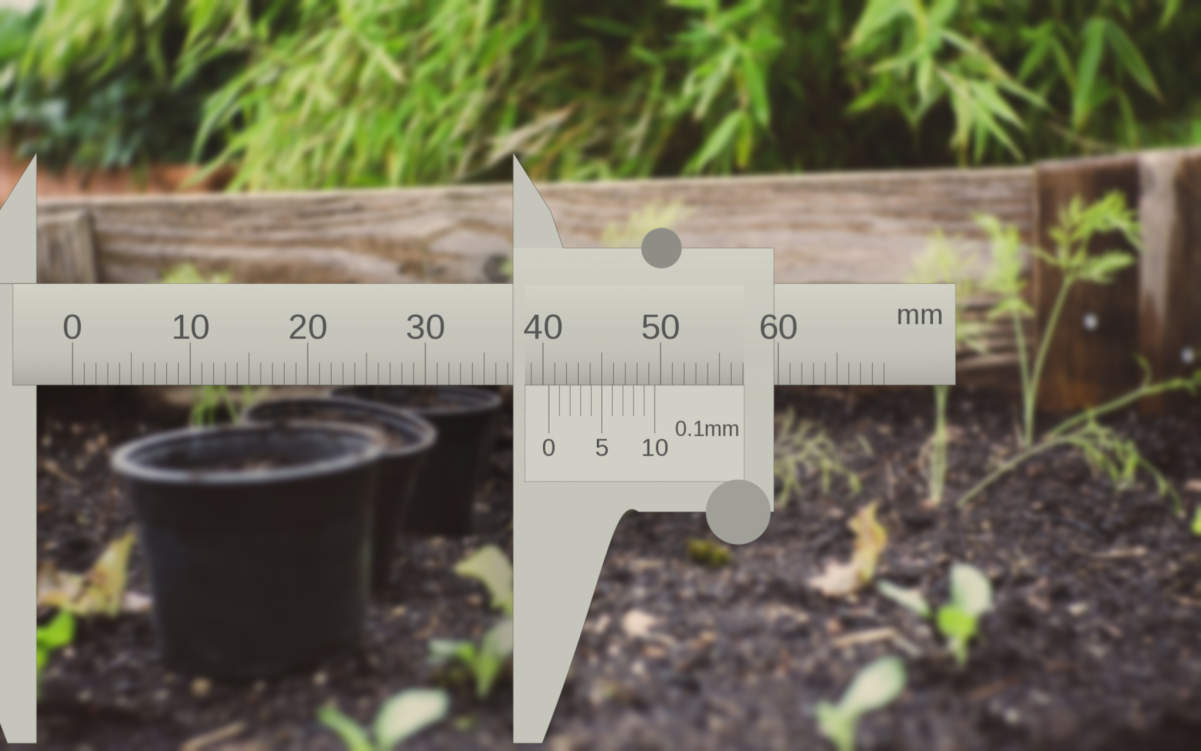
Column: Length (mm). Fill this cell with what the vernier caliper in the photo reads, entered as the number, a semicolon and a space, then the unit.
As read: 40.5; mm
